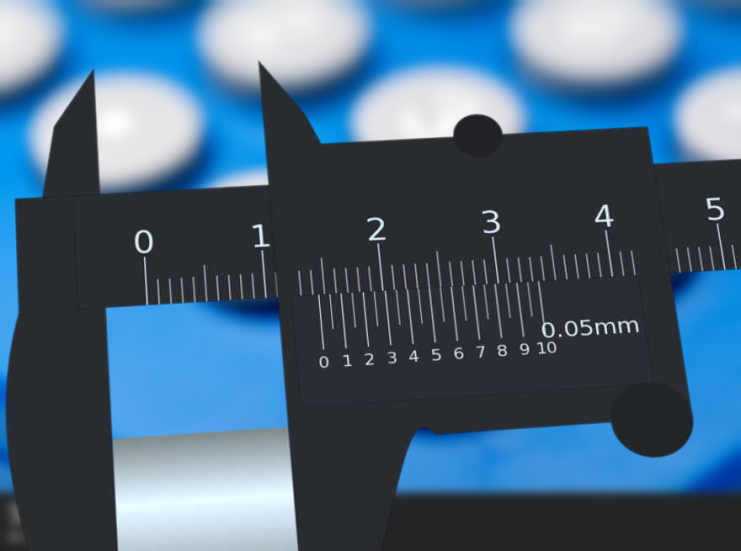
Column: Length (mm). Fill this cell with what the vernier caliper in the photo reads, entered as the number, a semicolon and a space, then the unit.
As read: 14.5; mm
